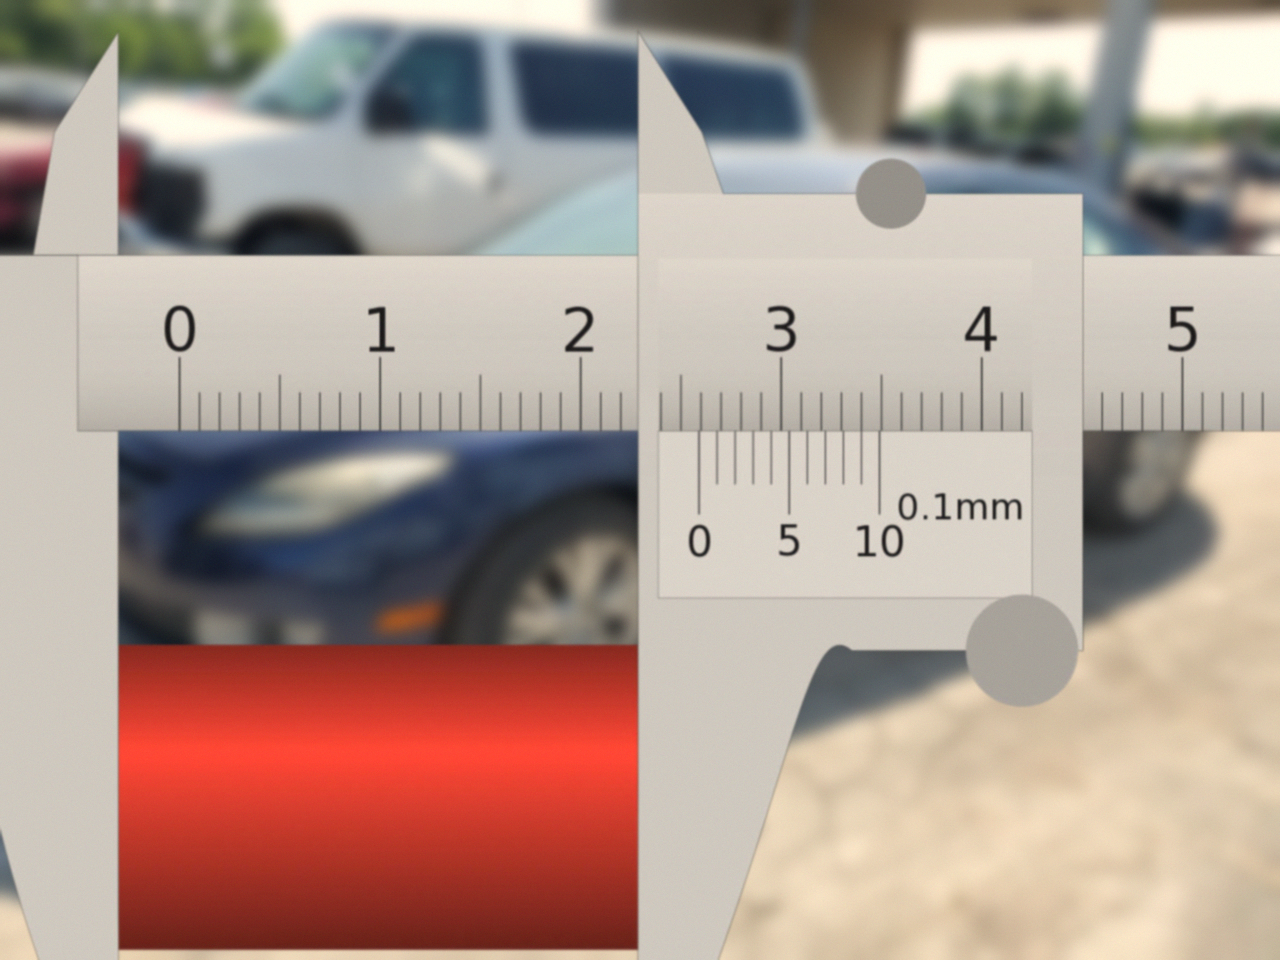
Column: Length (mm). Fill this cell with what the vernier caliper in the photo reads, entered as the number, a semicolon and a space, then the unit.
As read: 25.9; mm
